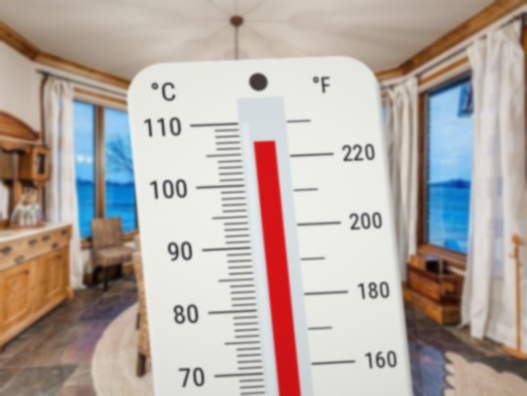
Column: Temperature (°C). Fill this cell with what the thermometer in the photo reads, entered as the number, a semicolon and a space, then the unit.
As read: 107; °C
